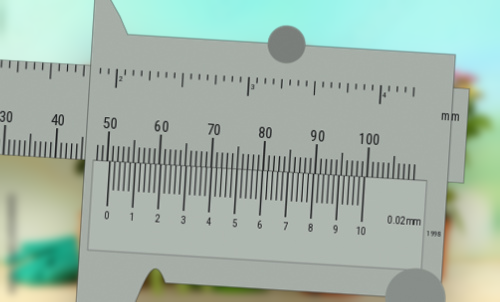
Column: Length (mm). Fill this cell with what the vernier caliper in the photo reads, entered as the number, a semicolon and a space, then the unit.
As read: 50.5; mm
